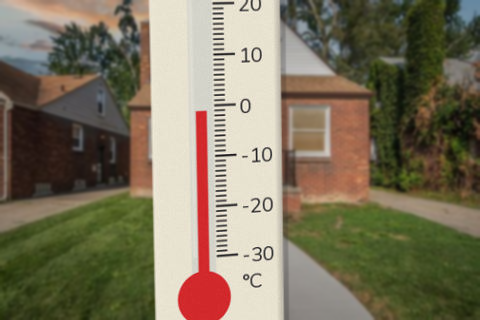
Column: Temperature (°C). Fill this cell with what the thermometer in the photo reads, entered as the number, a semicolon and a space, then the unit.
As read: -1; °C
